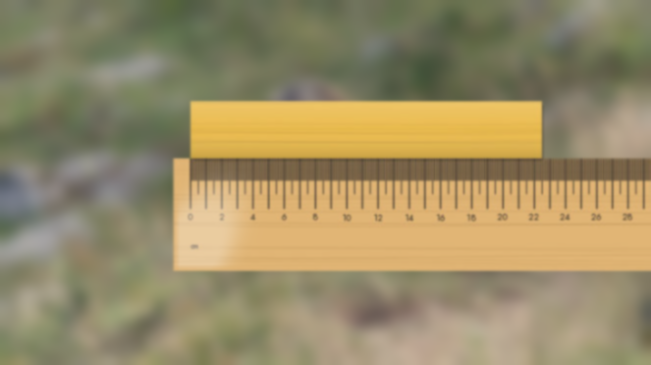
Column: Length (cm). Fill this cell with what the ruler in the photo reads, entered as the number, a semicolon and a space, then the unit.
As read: 22.5; cm
